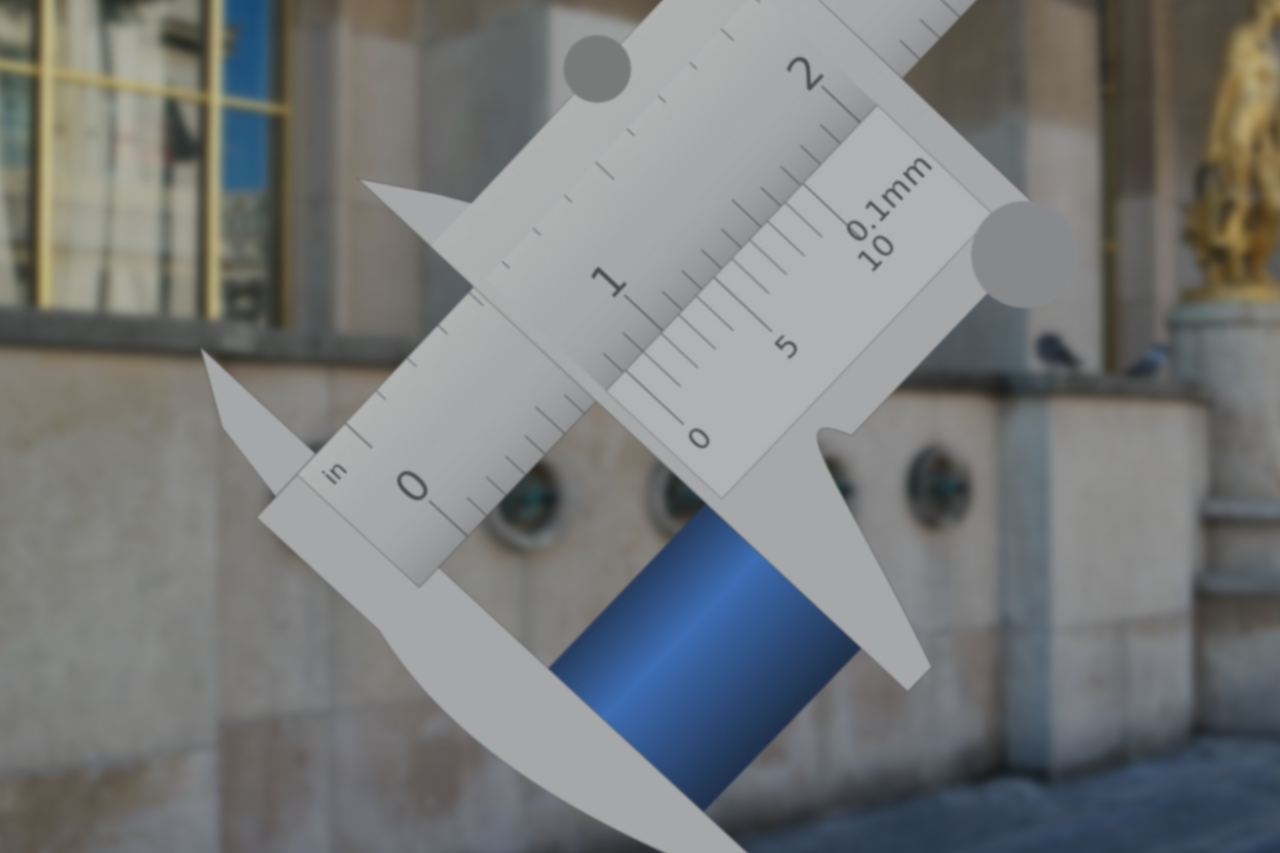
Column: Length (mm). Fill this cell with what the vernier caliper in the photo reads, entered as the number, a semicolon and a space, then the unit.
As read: 8.1; mm
